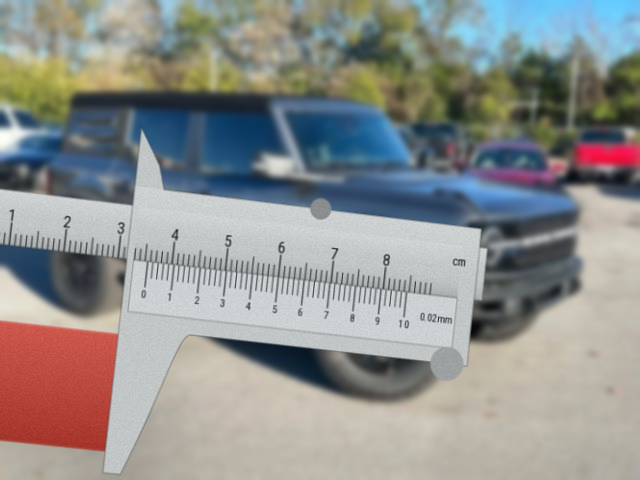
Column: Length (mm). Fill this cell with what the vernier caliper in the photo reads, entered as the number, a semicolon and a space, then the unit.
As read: 35.5; mm
